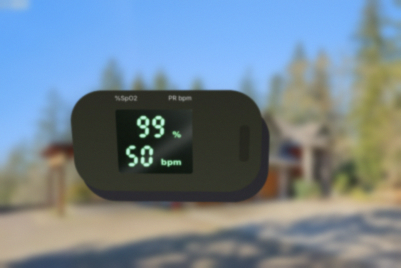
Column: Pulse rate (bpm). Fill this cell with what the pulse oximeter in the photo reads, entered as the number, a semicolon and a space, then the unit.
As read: 50; bpm
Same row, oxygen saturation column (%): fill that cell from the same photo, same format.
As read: 99; %
